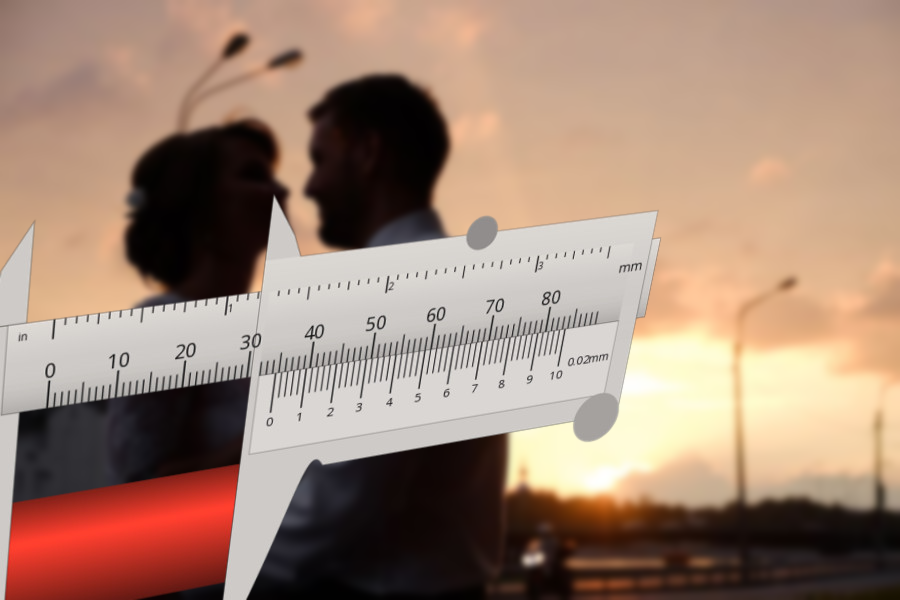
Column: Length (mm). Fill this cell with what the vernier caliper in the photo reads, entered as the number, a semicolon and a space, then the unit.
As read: 34.5; mm
